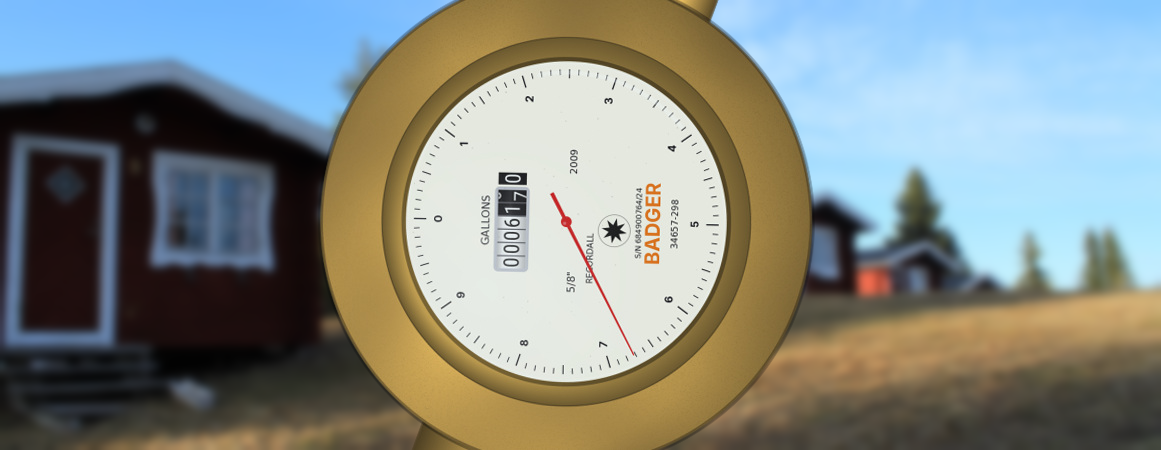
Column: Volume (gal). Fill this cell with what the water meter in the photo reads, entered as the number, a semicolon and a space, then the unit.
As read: 6166.7; gal
